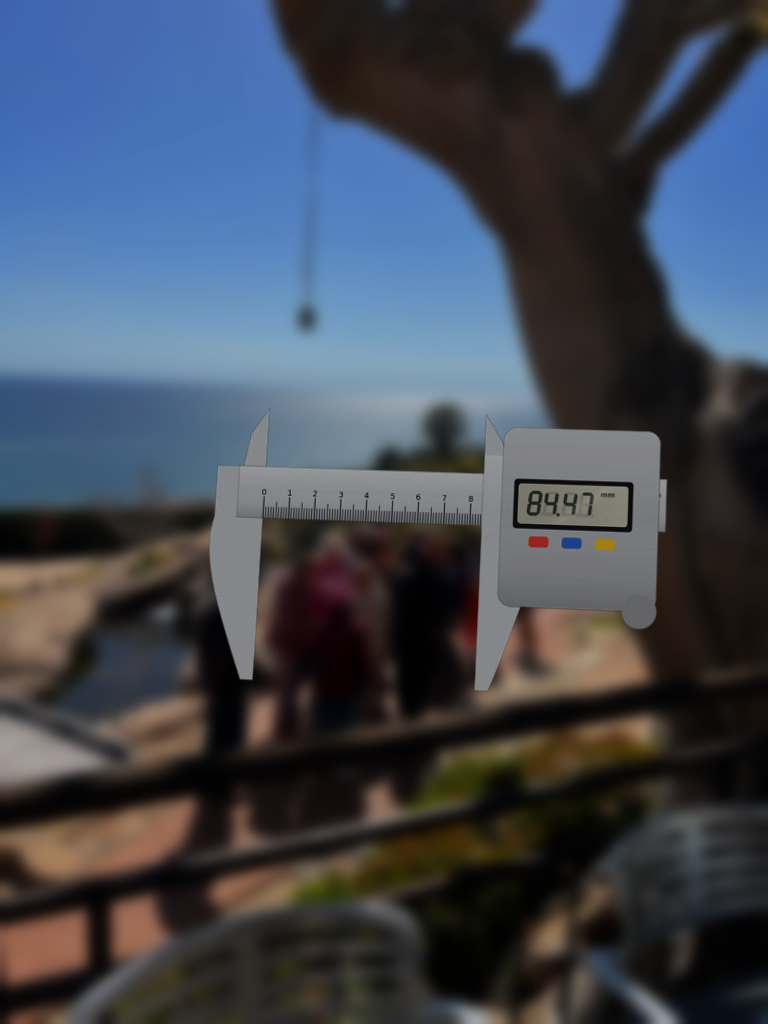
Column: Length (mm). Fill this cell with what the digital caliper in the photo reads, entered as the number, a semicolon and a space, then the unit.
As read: 84.47; mm
